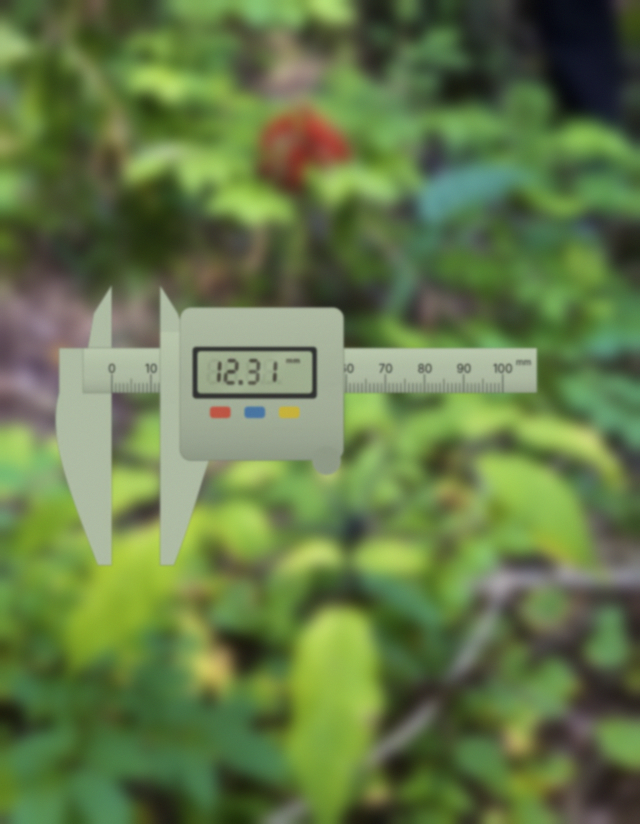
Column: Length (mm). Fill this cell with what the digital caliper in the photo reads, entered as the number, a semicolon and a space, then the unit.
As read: 12.31; mm
